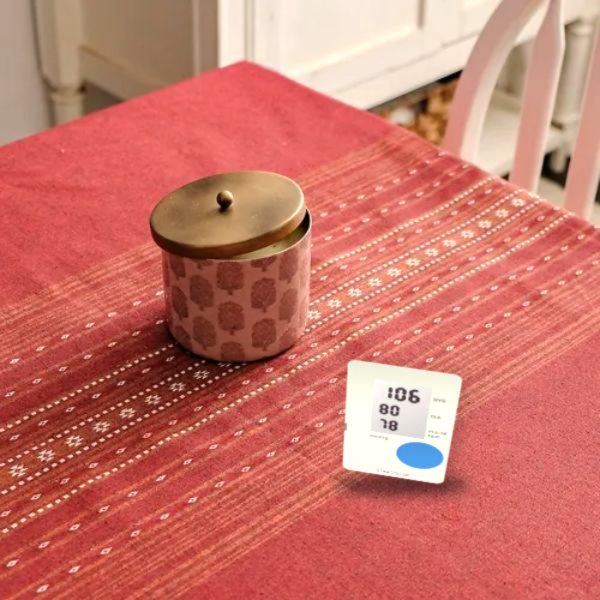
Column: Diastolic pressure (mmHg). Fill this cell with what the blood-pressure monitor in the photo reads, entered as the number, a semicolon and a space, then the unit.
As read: 80; mmHg
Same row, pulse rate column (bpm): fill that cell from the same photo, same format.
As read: 78; bpm
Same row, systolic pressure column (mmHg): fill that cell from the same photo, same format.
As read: 106; mmHg
